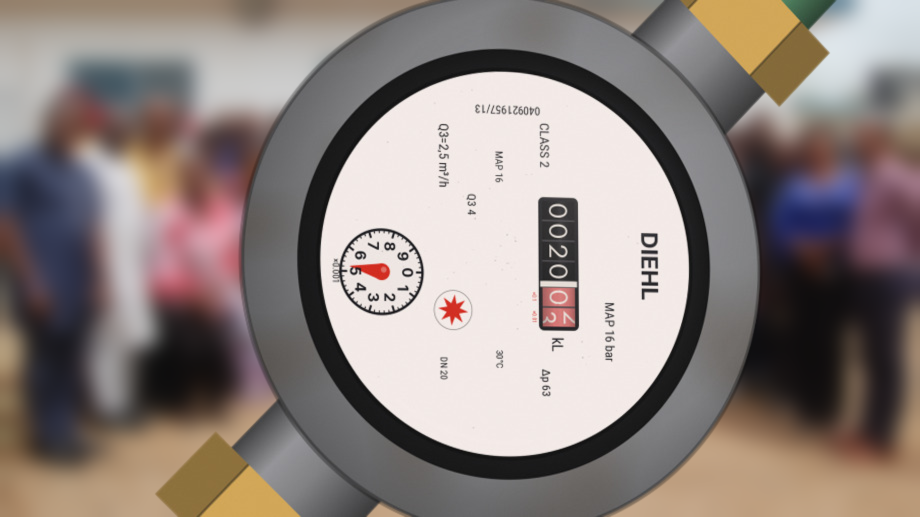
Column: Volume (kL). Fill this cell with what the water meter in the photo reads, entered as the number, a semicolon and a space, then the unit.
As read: 20.025; kL
